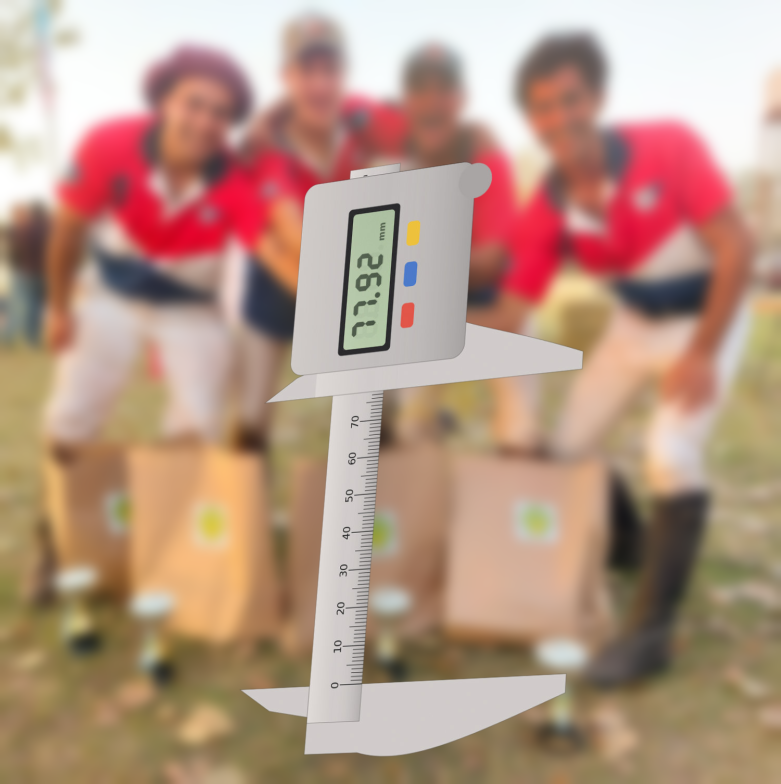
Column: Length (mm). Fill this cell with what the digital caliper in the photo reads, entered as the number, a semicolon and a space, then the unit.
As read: 77.92; mm
